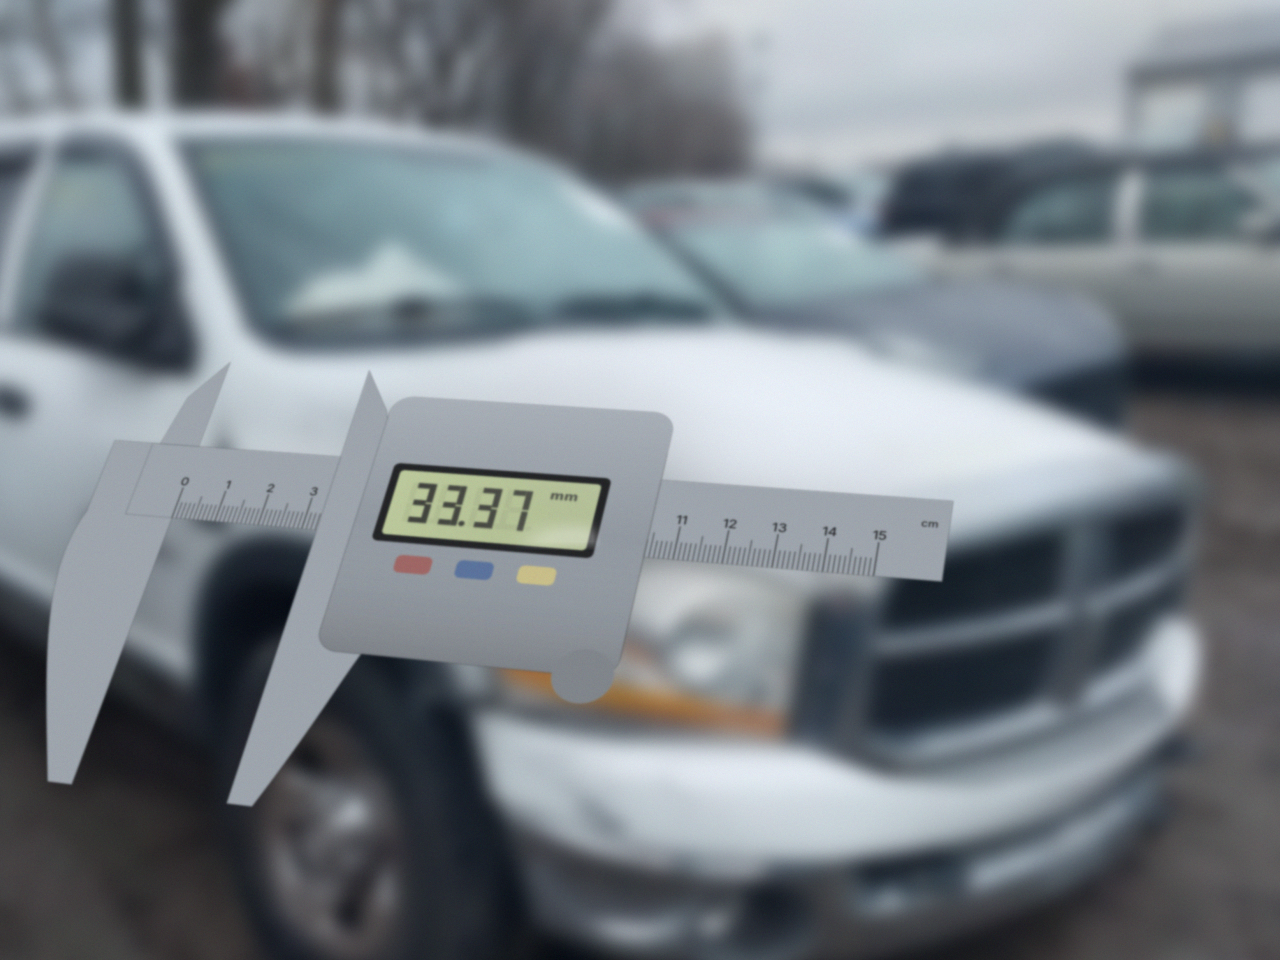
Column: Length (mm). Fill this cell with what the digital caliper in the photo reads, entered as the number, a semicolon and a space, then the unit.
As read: 33.37; mm
